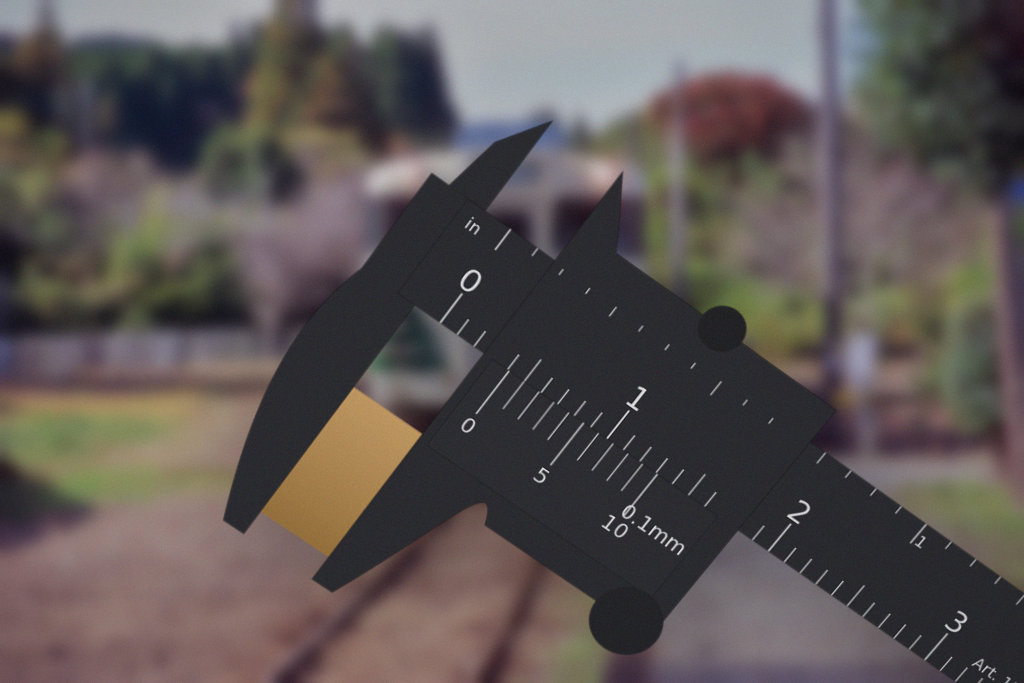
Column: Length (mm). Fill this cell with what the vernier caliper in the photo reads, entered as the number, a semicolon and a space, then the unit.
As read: 4.1; mm
